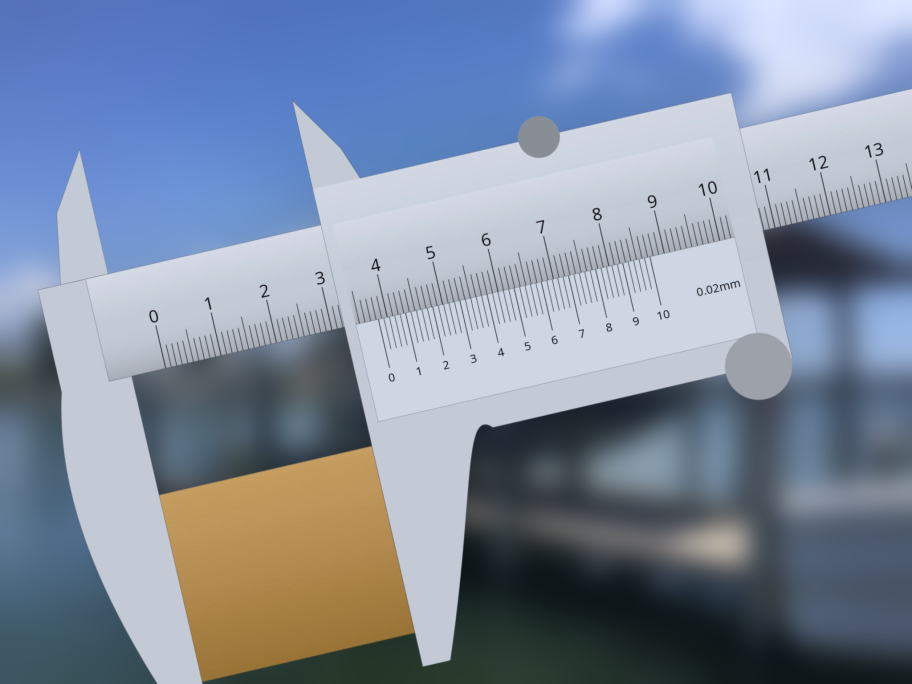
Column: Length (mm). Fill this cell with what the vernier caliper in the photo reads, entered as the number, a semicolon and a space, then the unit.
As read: 38.4; mm
